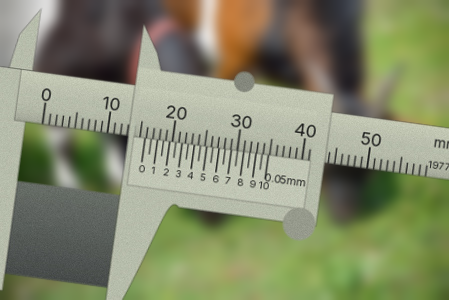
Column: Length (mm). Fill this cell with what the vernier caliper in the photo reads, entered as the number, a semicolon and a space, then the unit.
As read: 15.8; mm
